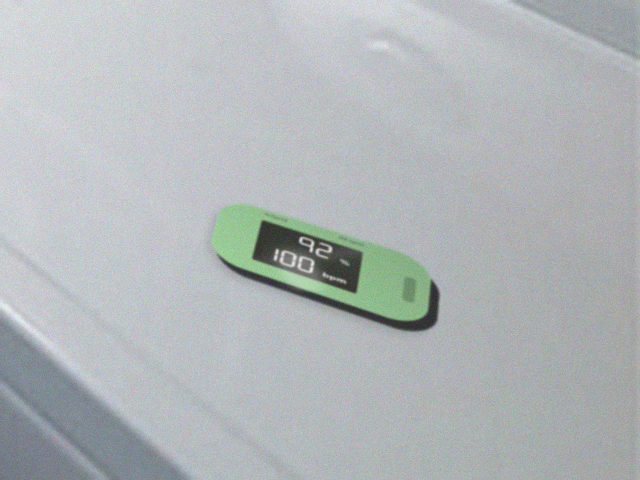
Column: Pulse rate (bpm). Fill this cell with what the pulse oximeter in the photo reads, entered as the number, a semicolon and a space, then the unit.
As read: 100; bpm
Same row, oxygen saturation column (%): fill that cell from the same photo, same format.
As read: 92; %
